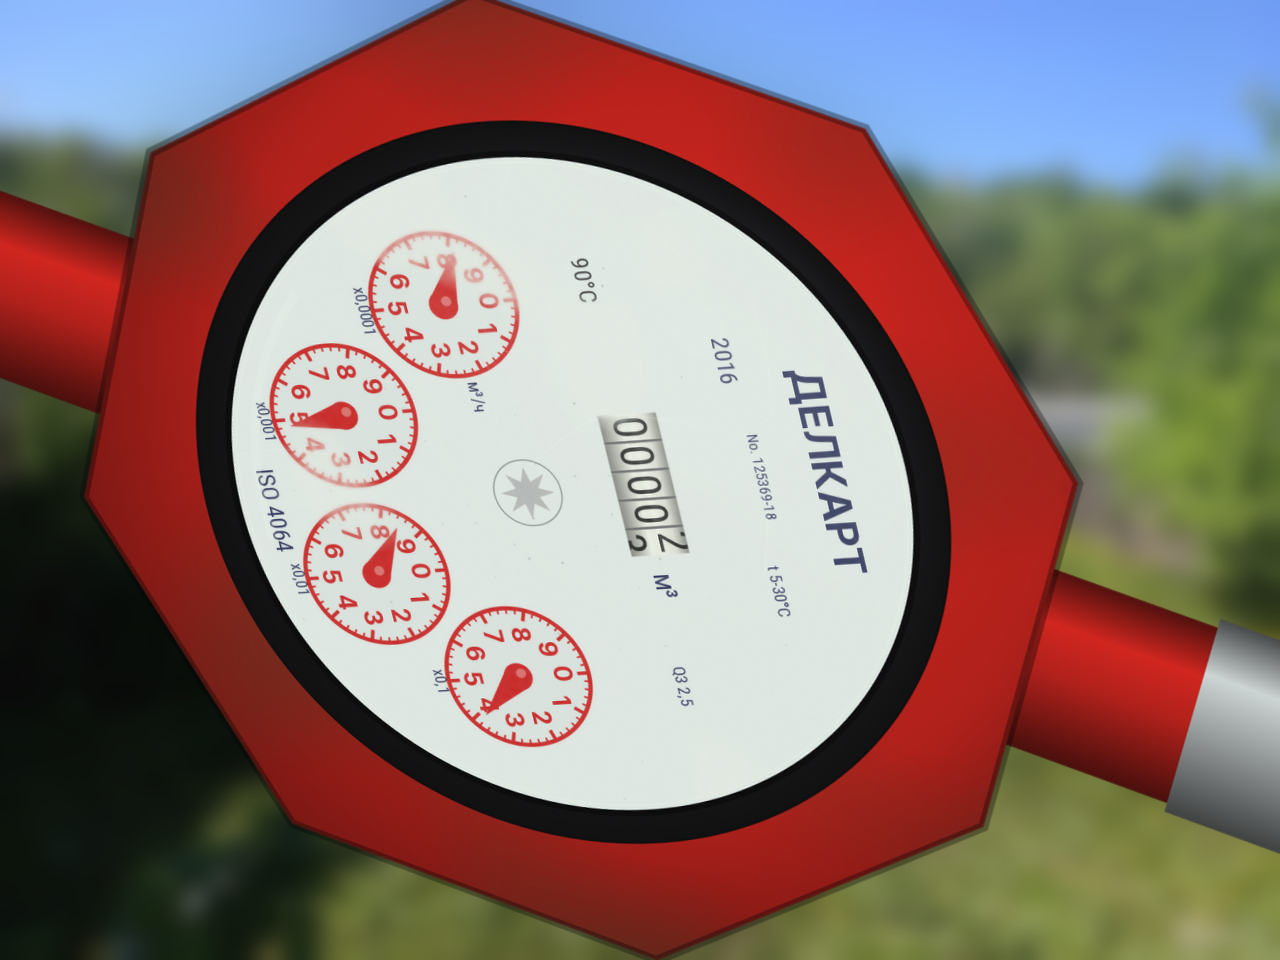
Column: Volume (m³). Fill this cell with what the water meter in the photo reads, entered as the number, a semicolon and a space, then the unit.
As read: 2.3848; m³
